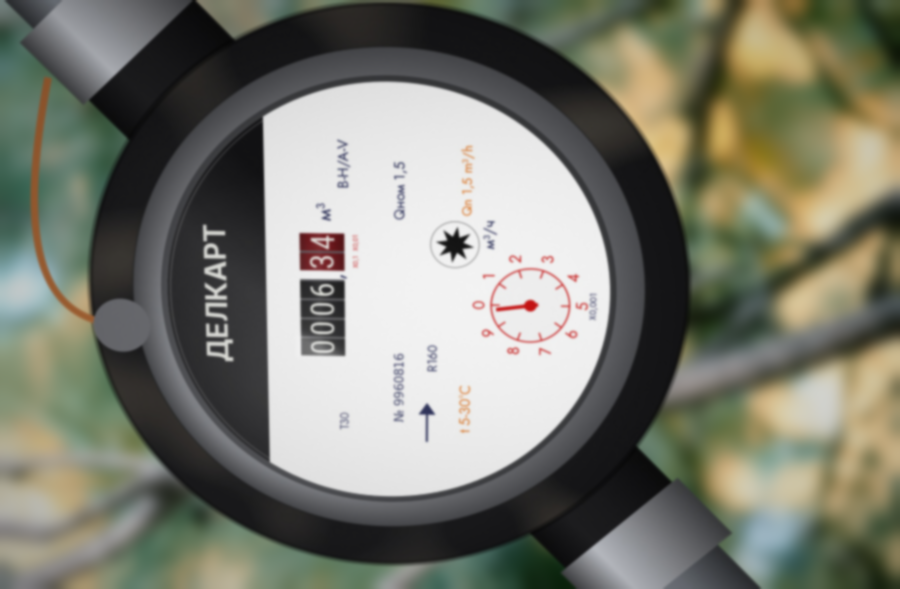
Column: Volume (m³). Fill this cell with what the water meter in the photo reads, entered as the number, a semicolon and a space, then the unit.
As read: 6.339; m³
